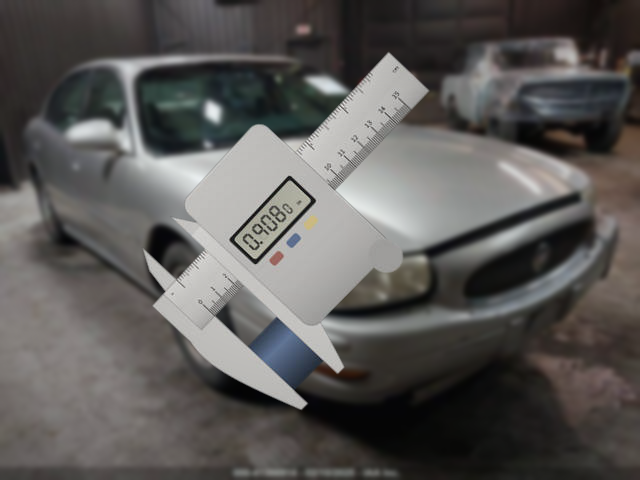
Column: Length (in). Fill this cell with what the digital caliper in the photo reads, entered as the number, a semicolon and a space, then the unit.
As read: 0.9080; in
